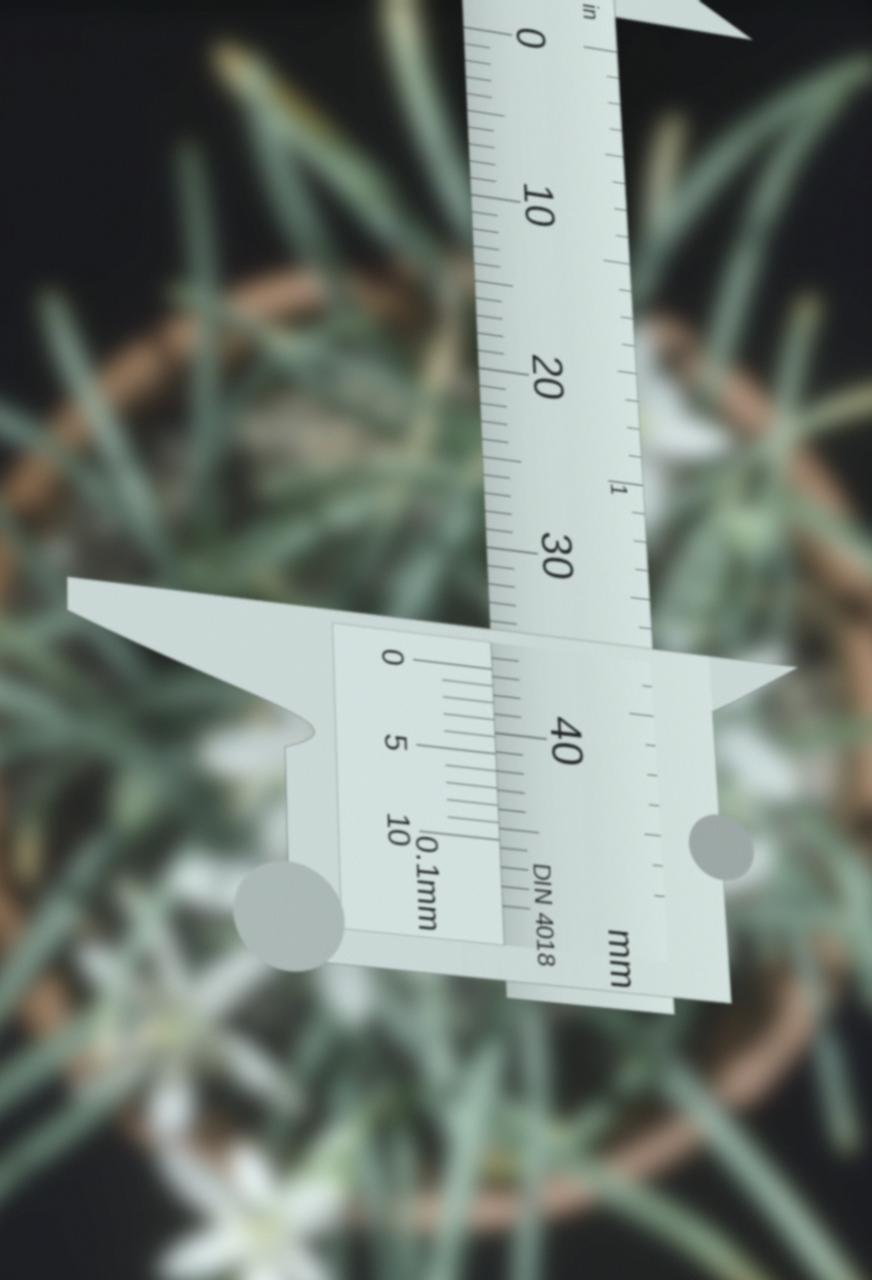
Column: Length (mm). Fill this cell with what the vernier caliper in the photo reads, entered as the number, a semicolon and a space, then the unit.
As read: 36.6; mm
